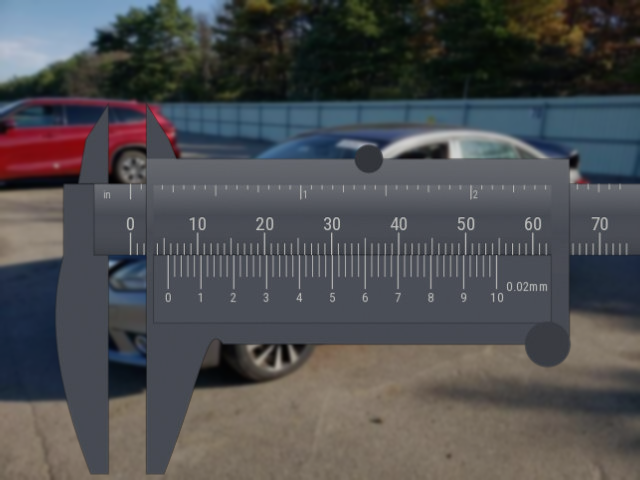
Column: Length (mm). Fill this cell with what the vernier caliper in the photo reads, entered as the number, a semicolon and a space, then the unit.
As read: 5.6; mm
